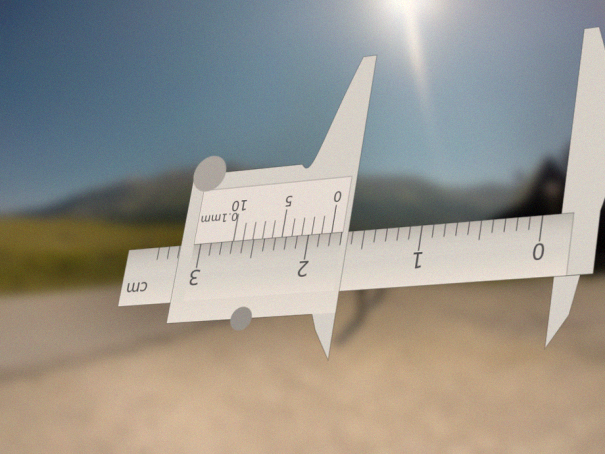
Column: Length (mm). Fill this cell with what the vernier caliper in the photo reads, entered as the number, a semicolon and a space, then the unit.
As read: 17.9; mm
